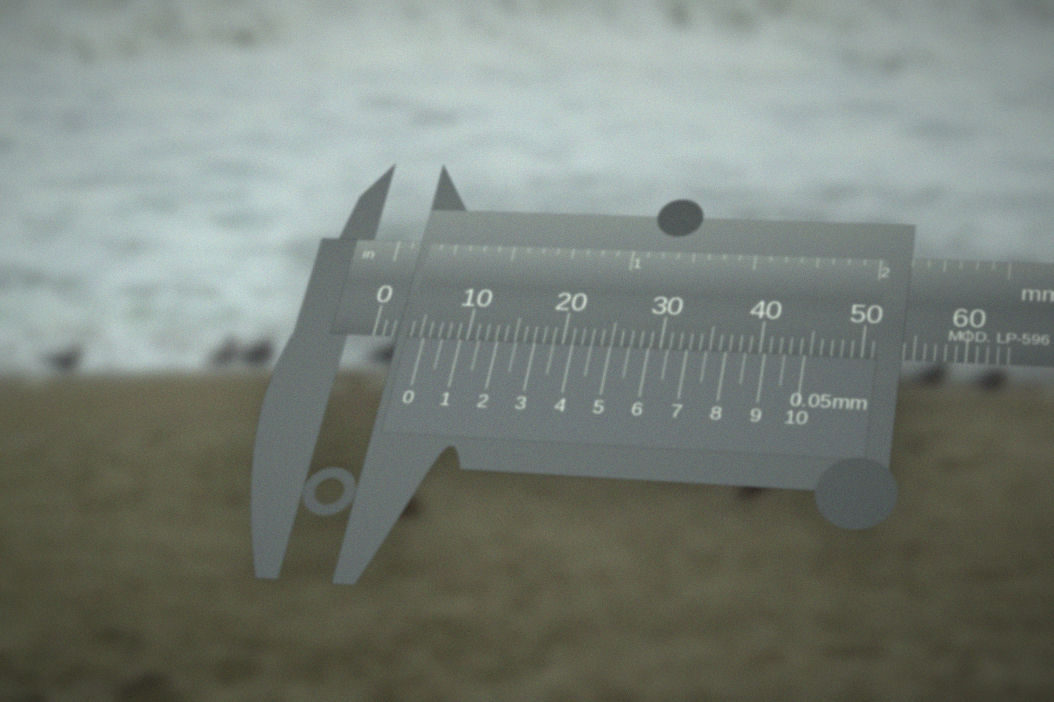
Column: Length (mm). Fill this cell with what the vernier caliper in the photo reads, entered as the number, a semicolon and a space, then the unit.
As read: 5.4; mm
